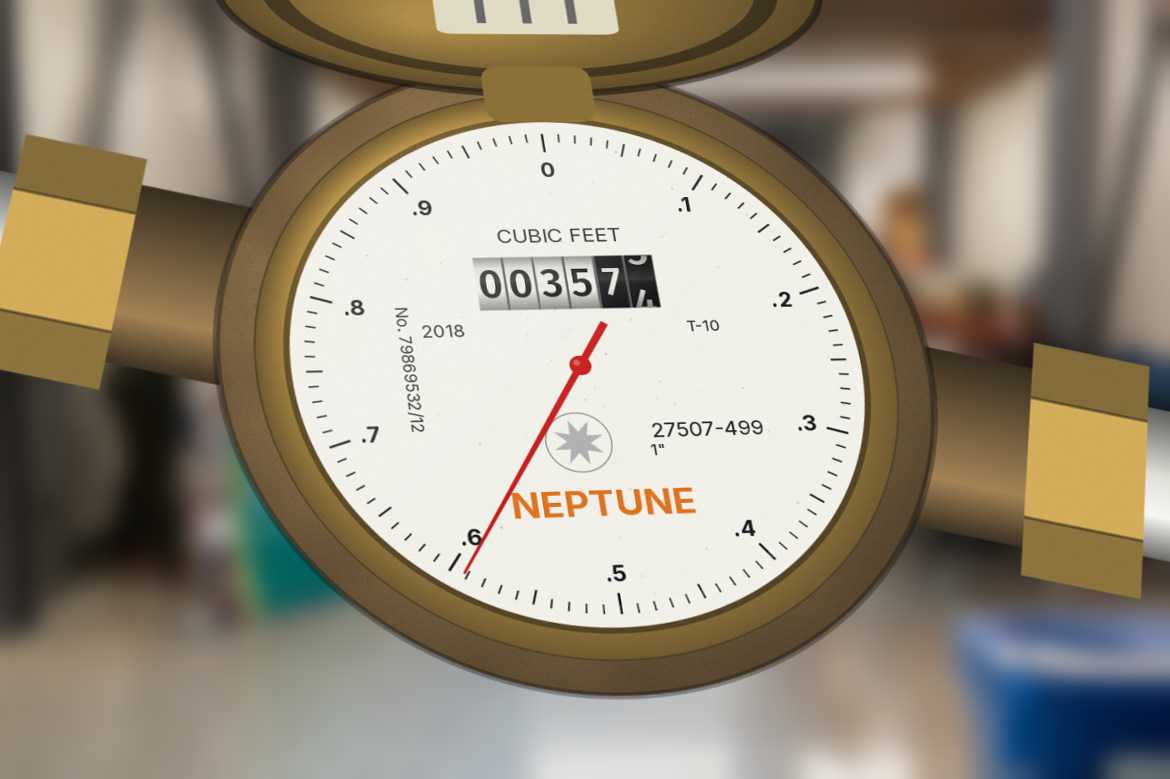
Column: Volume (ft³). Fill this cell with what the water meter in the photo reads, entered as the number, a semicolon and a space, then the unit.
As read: 3573.59; ft³
